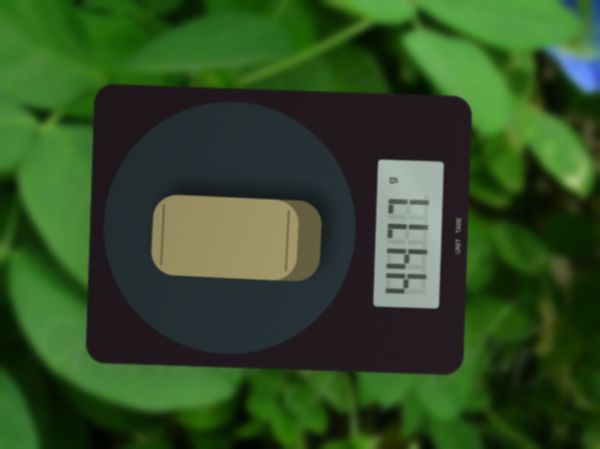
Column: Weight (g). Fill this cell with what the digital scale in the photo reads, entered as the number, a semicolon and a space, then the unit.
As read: 4477; g
